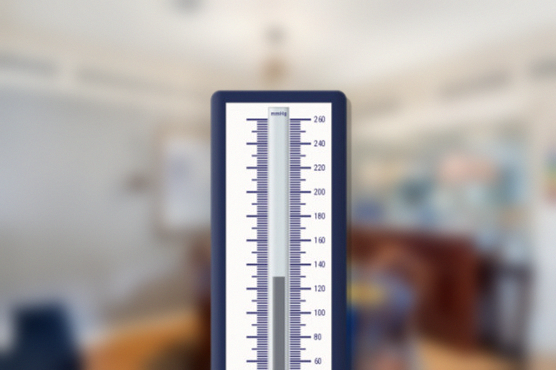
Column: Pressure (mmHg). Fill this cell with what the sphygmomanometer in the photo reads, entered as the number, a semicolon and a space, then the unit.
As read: 130; mmHg
